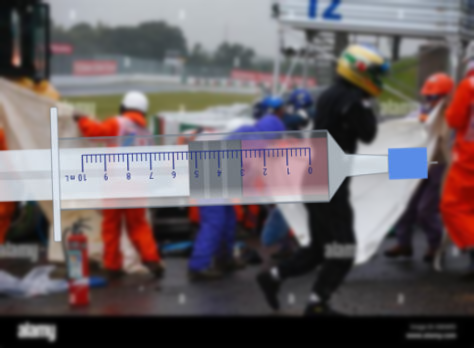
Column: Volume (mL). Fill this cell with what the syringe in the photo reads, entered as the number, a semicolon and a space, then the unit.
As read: 3; mL
